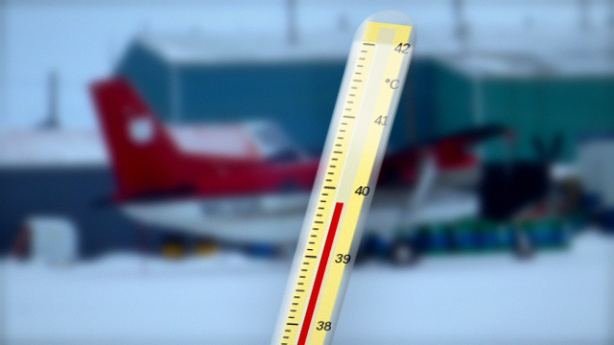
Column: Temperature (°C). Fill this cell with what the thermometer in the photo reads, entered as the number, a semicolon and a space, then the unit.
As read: 39.8; °C
